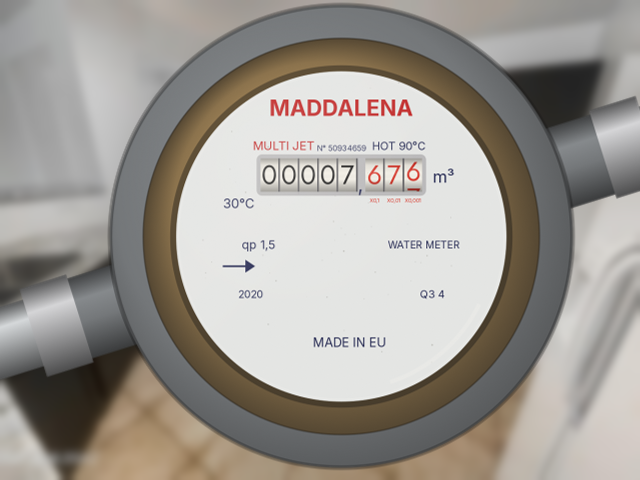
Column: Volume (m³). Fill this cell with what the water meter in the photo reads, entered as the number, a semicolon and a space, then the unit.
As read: 7.676; m³
